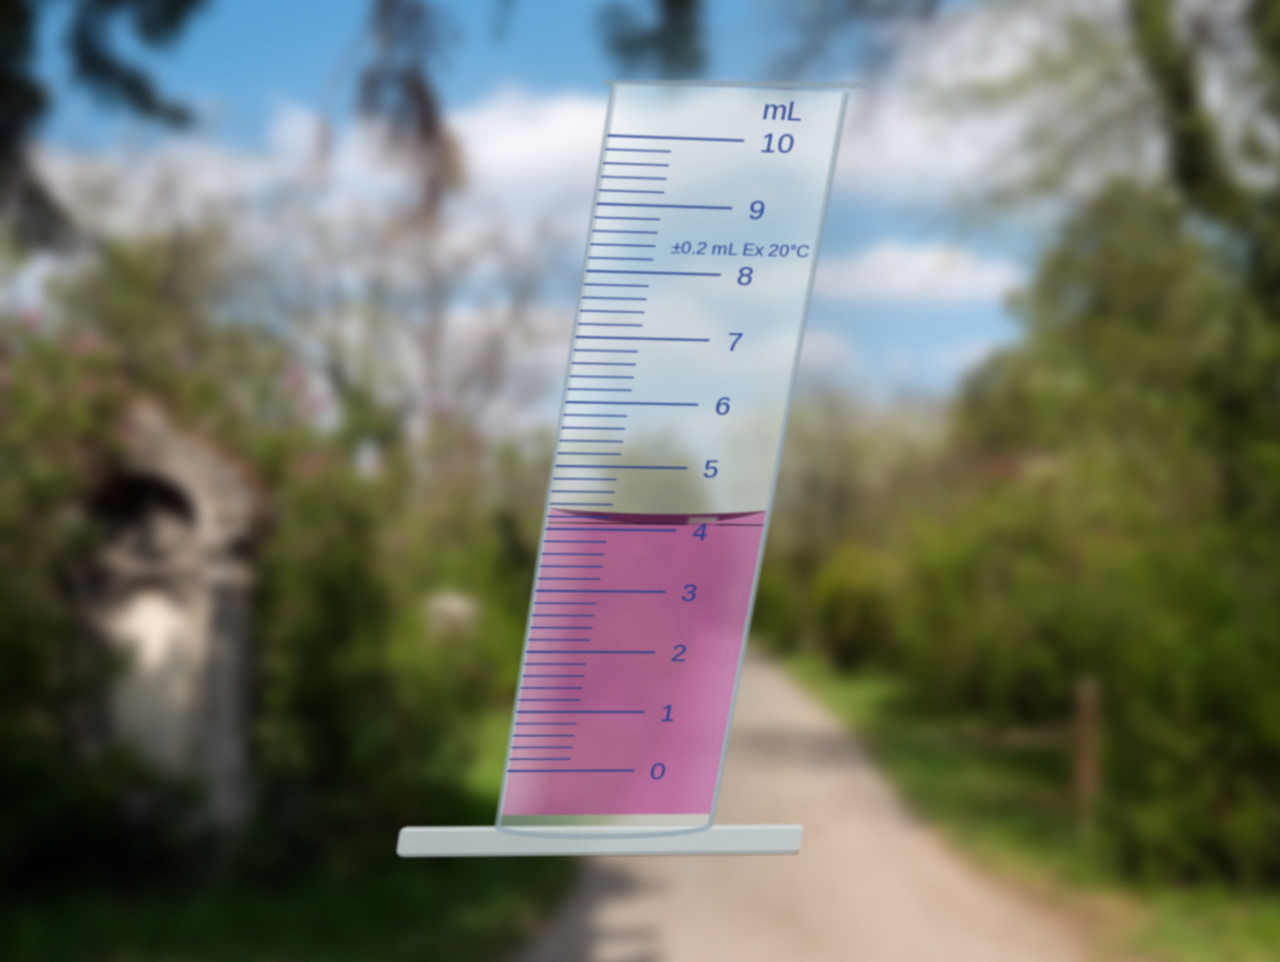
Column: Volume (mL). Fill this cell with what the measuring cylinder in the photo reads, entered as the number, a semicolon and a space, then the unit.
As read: 4.1; mL
